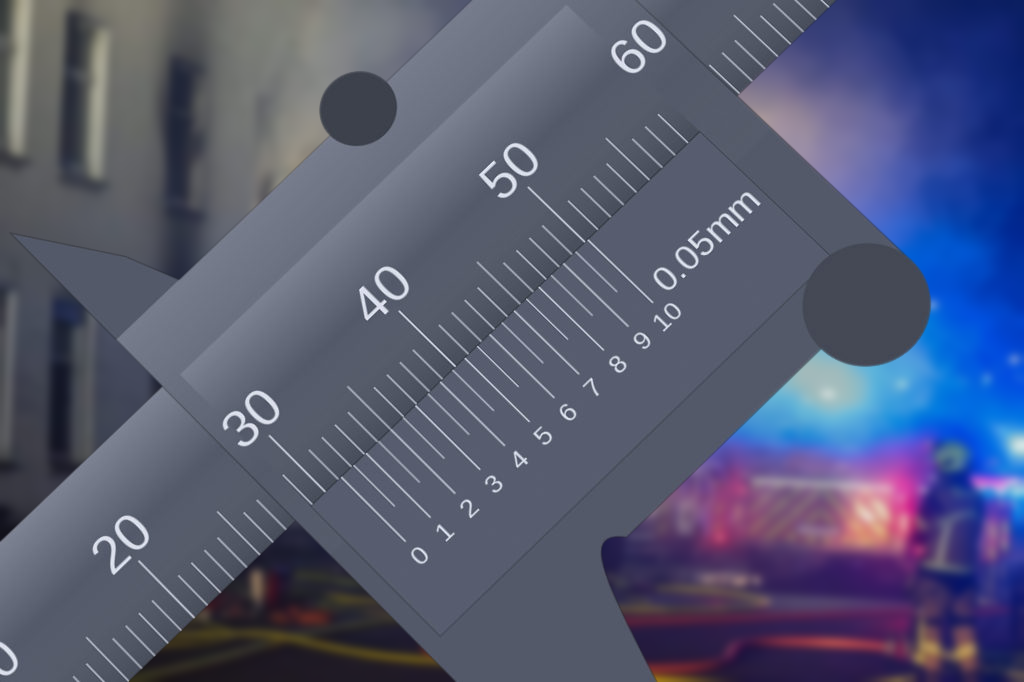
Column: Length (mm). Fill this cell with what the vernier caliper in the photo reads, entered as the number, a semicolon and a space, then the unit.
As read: 31.2; mm
